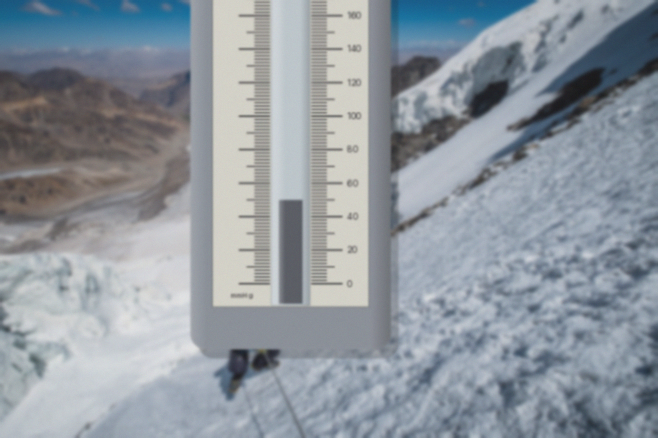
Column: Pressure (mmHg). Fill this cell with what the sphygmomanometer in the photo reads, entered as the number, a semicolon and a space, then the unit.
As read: 50; mmHg
